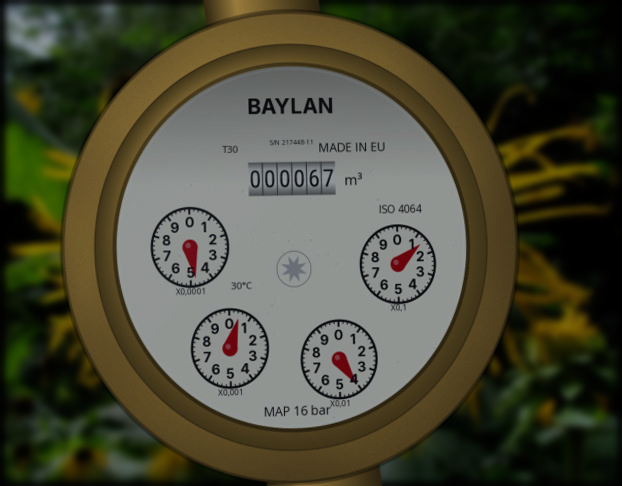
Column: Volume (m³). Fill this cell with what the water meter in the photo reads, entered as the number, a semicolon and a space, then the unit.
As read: 67.1404; m³
